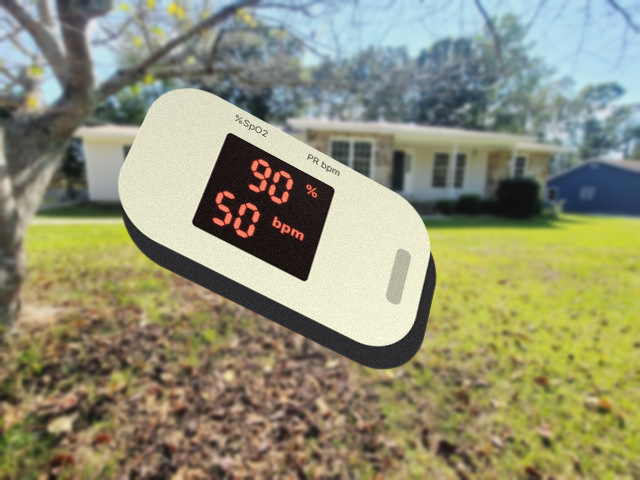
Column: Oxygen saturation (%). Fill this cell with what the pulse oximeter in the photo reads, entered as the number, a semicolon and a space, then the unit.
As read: 90; %
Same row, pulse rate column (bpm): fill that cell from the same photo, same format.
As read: 50; bpm
